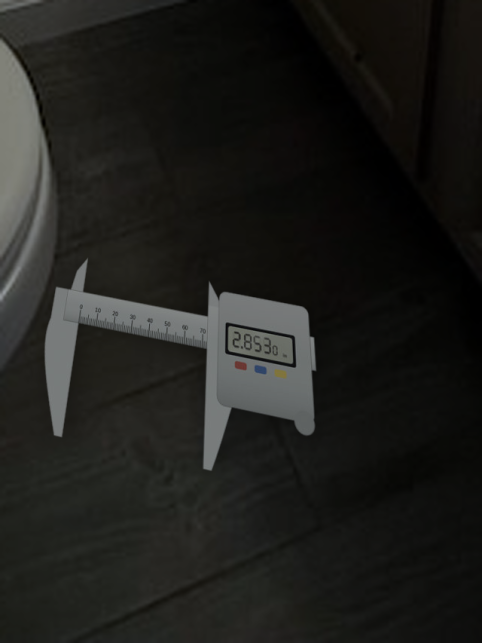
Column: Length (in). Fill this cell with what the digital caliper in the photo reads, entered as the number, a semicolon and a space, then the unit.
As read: 2.8530; in
